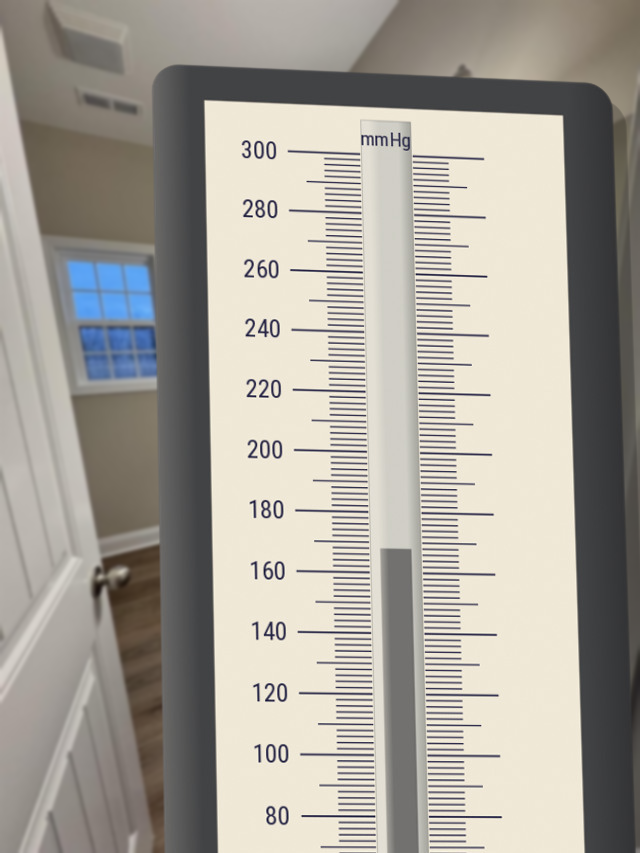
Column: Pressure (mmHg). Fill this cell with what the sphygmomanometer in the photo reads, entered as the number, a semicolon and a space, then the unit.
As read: 168; mmHg
